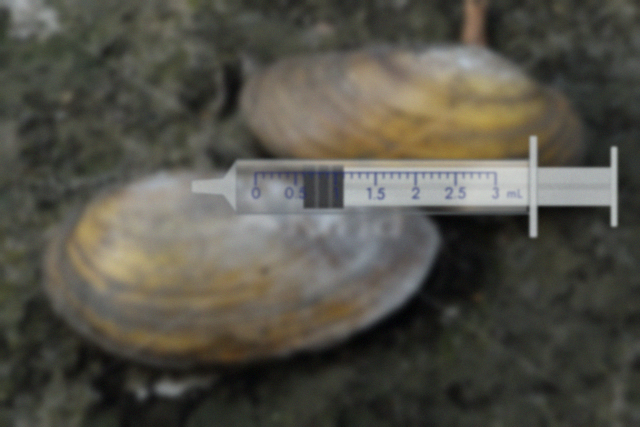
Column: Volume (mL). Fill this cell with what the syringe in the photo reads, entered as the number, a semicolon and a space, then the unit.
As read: 0.6; mL
